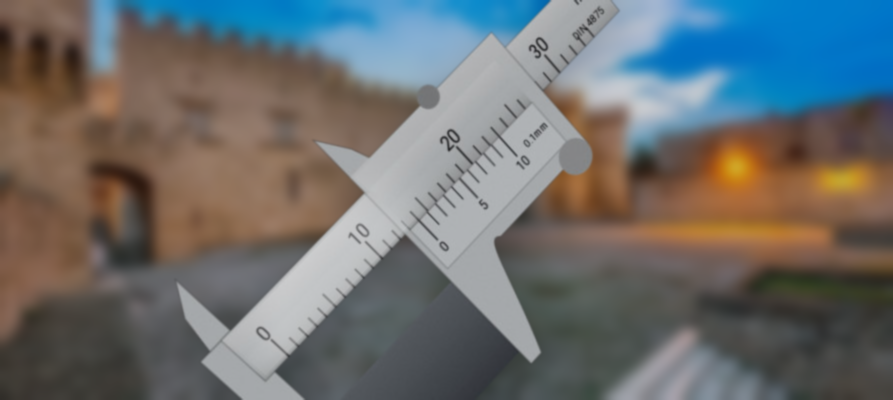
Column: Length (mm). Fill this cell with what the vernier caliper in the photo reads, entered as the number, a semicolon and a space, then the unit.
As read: 14.0; mm
